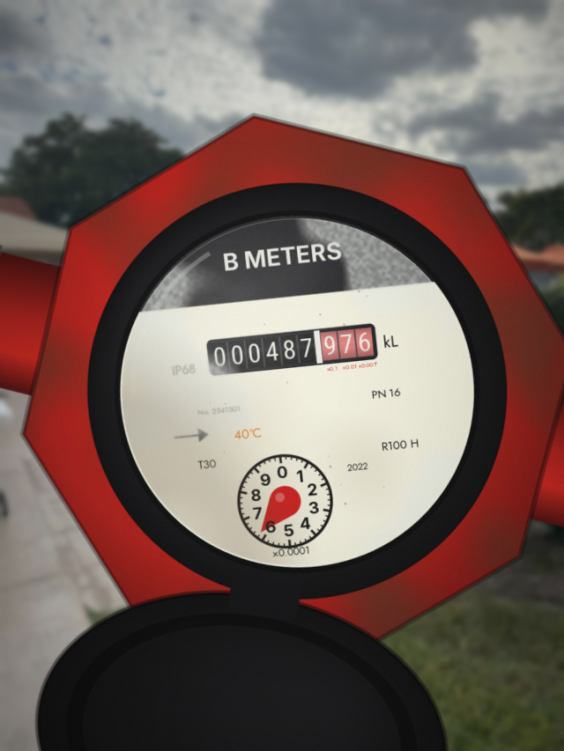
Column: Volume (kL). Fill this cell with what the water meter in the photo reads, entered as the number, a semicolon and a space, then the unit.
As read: 487.9766; kL
